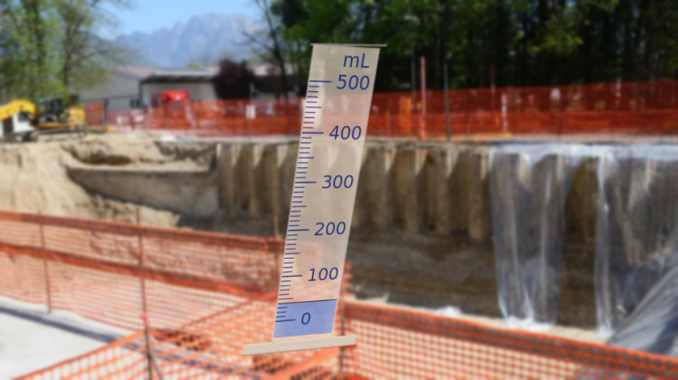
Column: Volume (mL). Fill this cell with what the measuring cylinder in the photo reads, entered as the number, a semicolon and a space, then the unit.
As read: 40; mL
